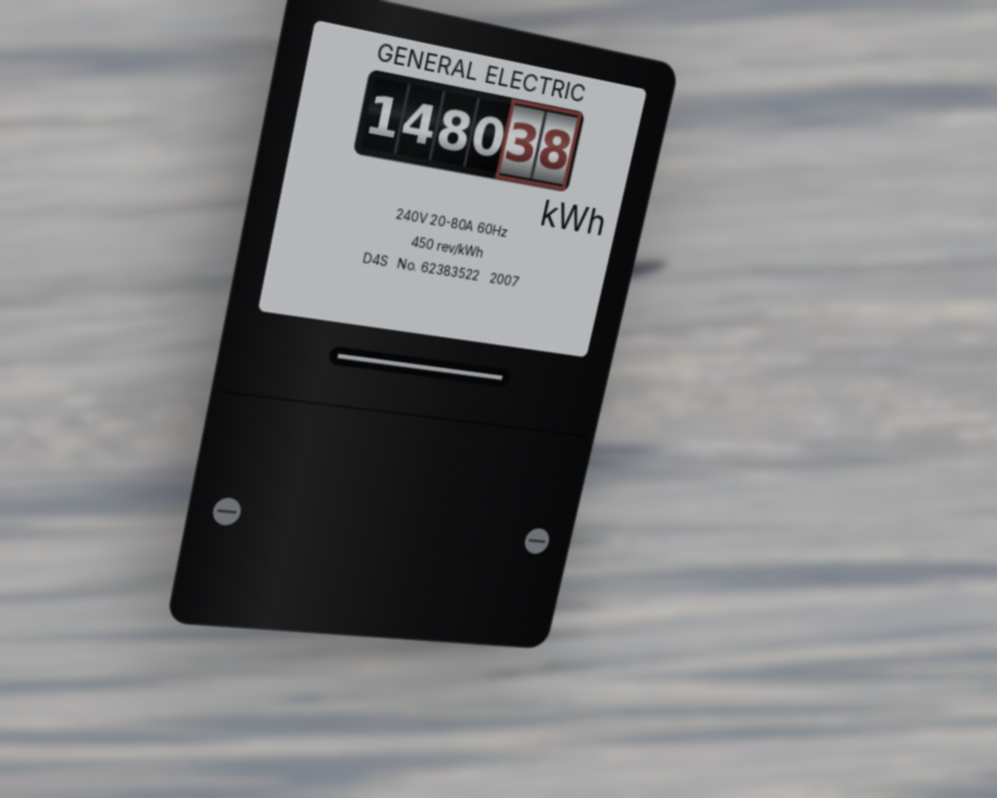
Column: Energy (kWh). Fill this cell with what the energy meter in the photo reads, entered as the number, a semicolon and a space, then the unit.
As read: 1480.38; kWh
